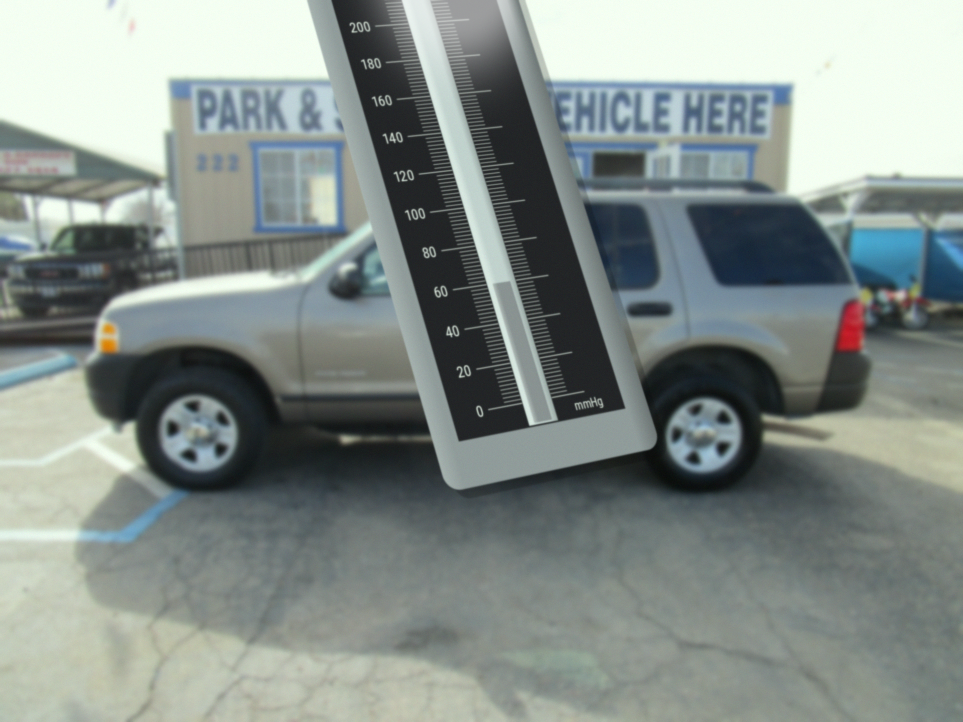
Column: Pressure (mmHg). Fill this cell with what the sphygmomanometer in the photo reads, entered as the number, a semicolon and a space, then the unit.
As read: 60; mmHg
